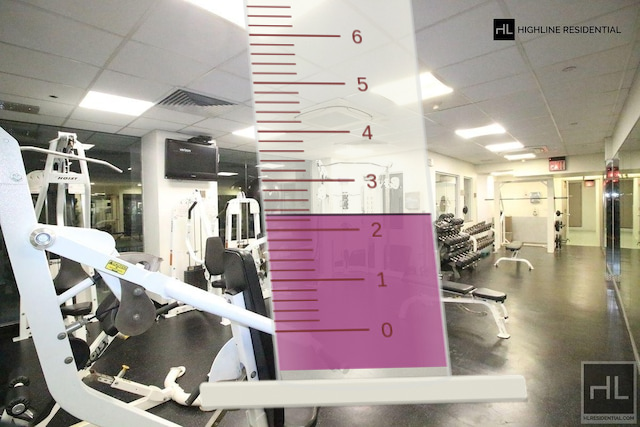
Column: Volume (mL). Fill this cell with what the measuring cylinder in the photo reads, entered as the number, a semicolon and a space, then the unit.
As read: 2.3; mL
